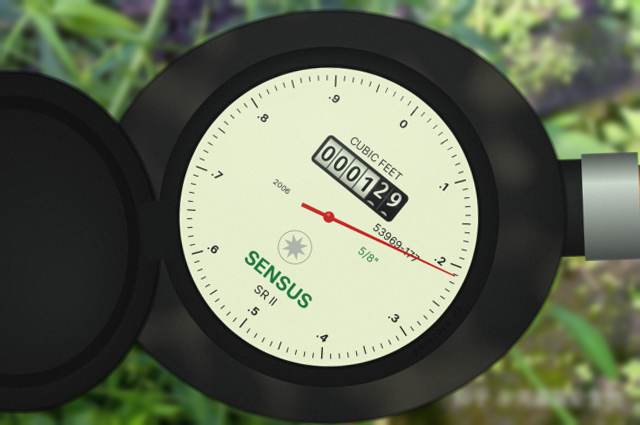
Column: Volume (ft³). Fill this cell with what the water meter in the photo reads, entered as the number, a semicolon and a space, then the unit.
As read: 129.21; ft³
